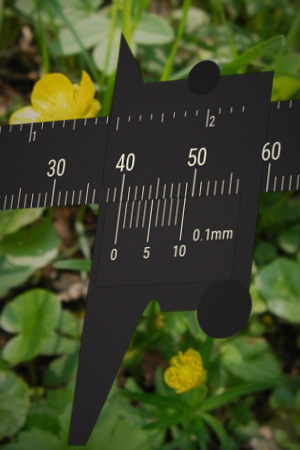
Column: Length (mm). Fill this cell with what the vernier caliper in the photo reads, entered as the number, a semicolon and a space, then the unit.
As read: 40.0; mm
